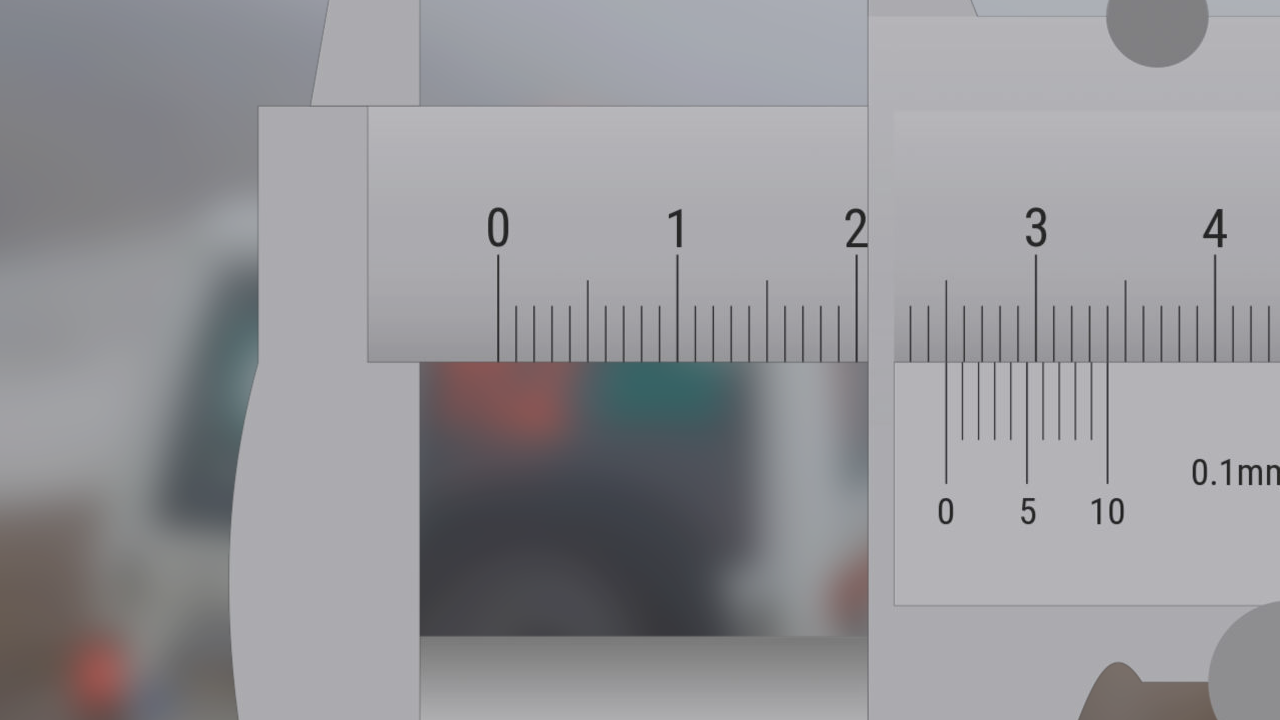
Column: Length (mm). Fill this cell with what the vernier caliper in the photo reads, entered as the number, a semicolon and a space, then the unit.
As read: 25.0; mm
